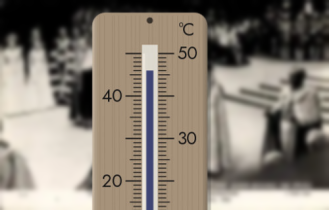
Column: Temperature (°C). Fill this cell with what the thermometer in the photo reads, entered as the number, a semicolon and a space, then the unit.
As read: 46; °C
